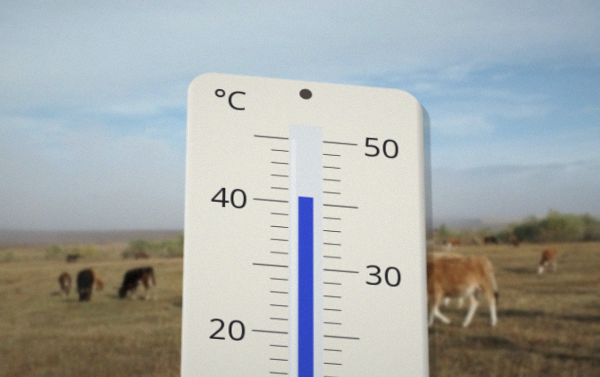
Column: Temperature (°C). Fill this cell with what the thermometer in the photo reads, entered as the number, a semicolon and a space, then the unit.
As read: 41; °C
